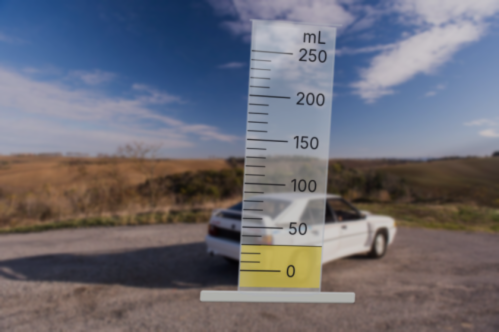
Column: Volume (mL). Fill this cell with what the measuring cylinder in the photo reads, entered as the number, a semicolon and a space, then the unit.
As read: 30; mL
